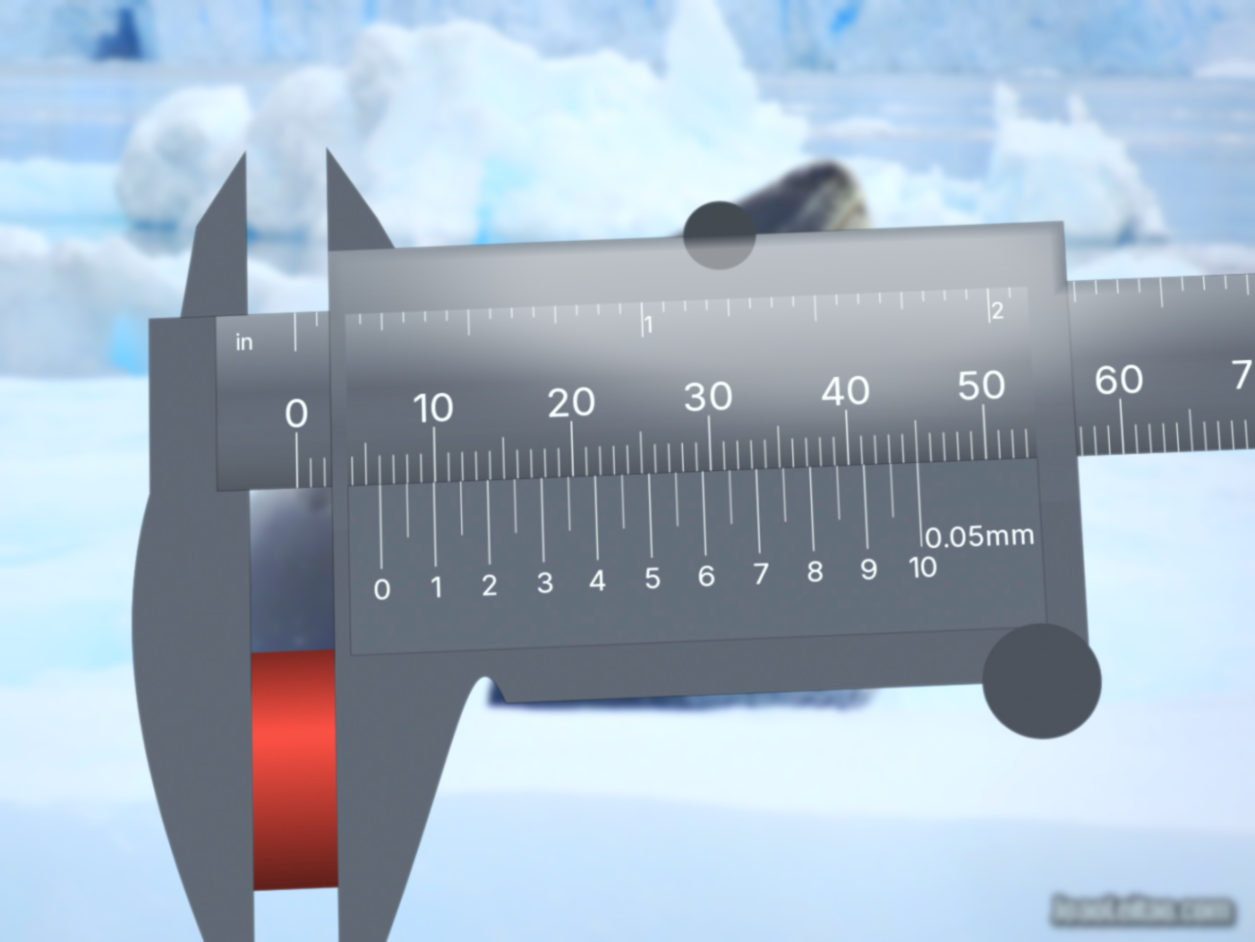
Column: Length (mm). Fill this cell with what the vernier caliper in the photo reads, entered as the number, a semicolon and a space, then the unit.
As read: 6.0; mm
